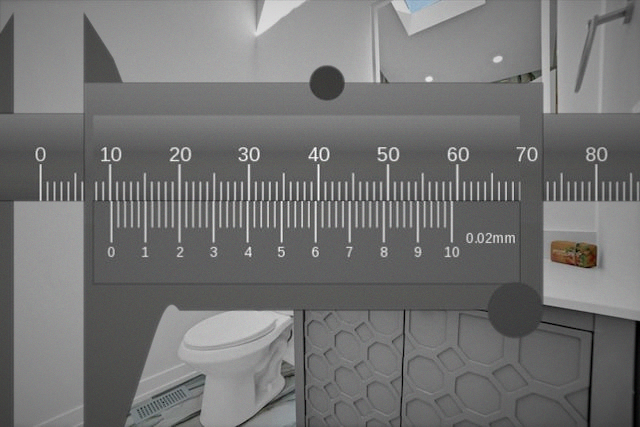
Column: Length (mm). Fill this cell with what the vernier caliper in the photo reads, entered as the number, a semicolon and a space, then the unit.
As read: 10.2; mm
